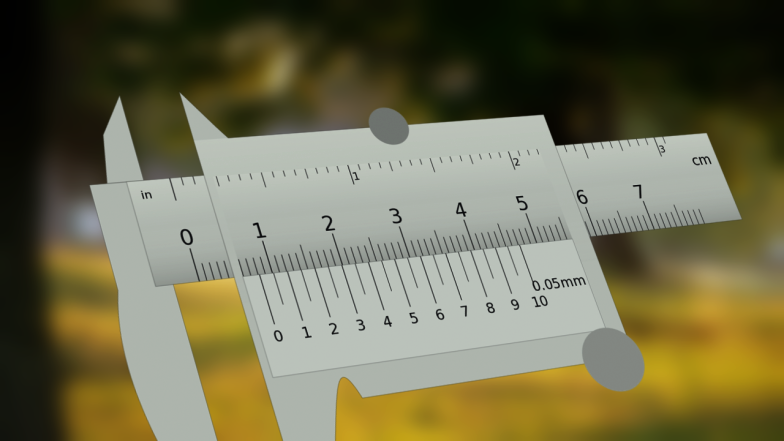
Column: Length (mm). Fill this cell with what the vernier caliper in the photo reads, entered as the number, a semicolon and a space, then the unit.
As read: 8.2; mm
